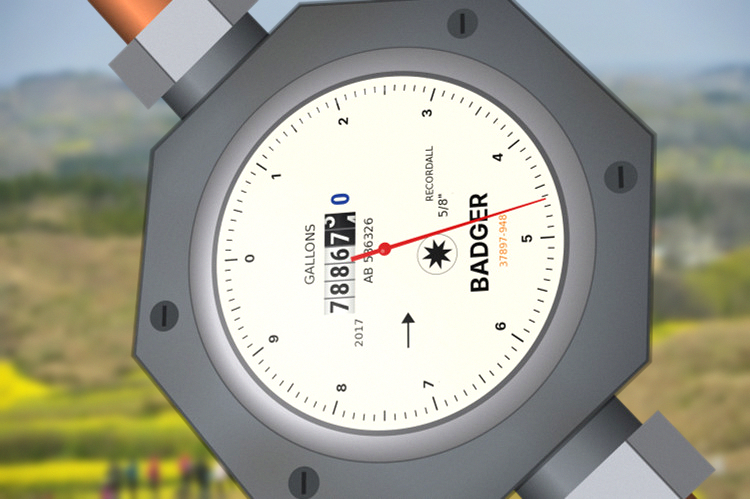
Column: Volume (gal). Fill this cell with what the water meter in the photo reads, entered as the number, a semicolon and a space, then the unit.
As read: 7886734.6; gal
